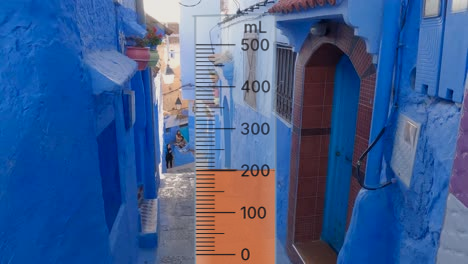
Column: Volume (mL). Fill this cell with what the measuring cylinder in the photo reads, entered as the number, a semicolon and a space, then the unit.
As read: 200; mL
